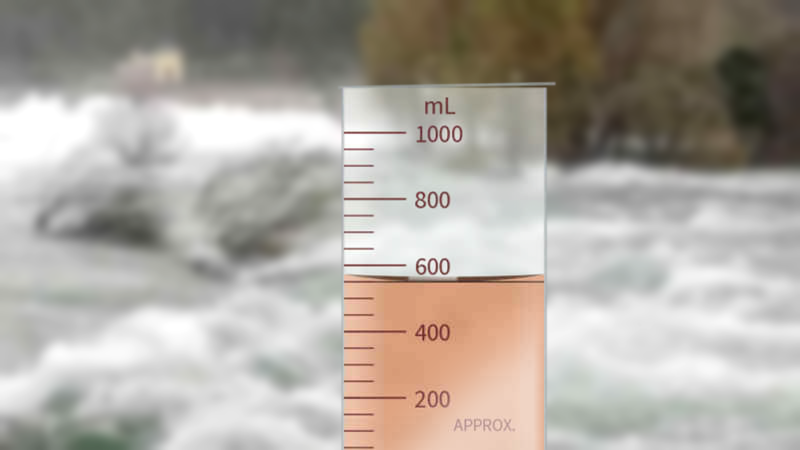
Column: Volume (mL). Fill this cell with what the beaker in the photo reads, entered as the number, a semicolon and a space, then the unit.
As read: 550; mL
